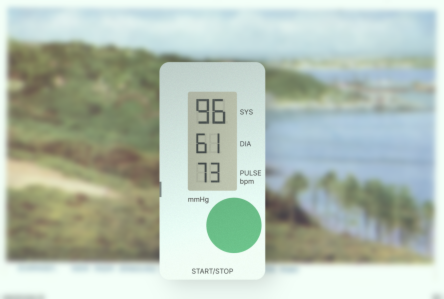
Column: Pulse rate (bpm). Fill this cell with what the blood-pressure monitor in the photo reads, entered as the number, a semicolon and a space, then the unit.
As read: 73; bpm
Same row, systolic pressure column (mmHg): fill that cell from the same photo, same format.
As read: 96; mmHg
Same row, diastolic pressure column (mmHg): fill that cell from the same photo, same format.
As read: 61; mmHg
